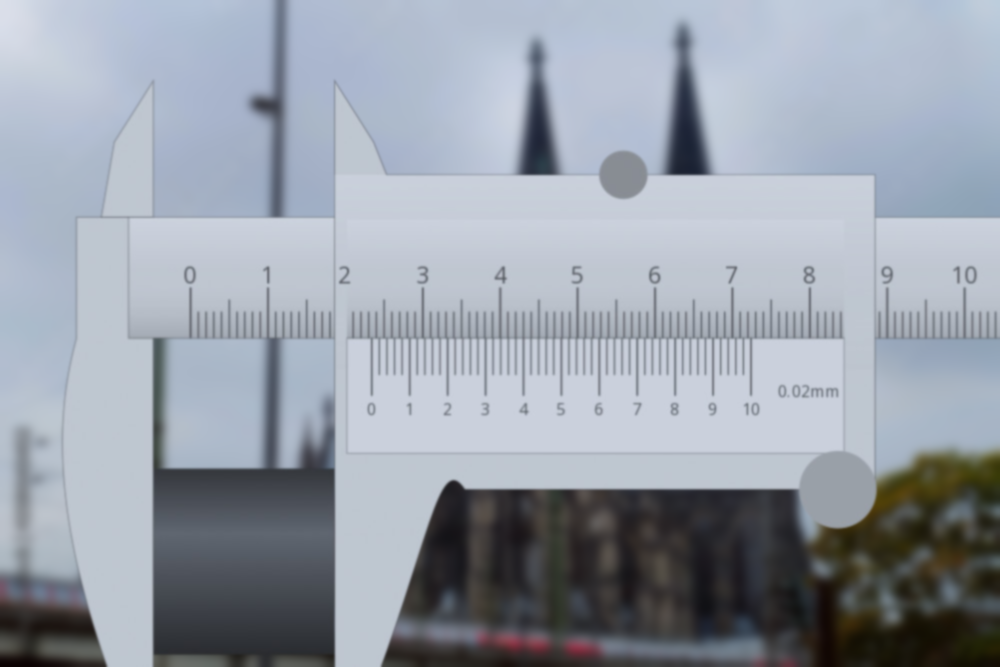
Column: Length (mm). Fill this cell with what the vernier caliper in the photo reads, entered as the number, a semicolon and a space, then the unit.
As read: 23.4; mm
